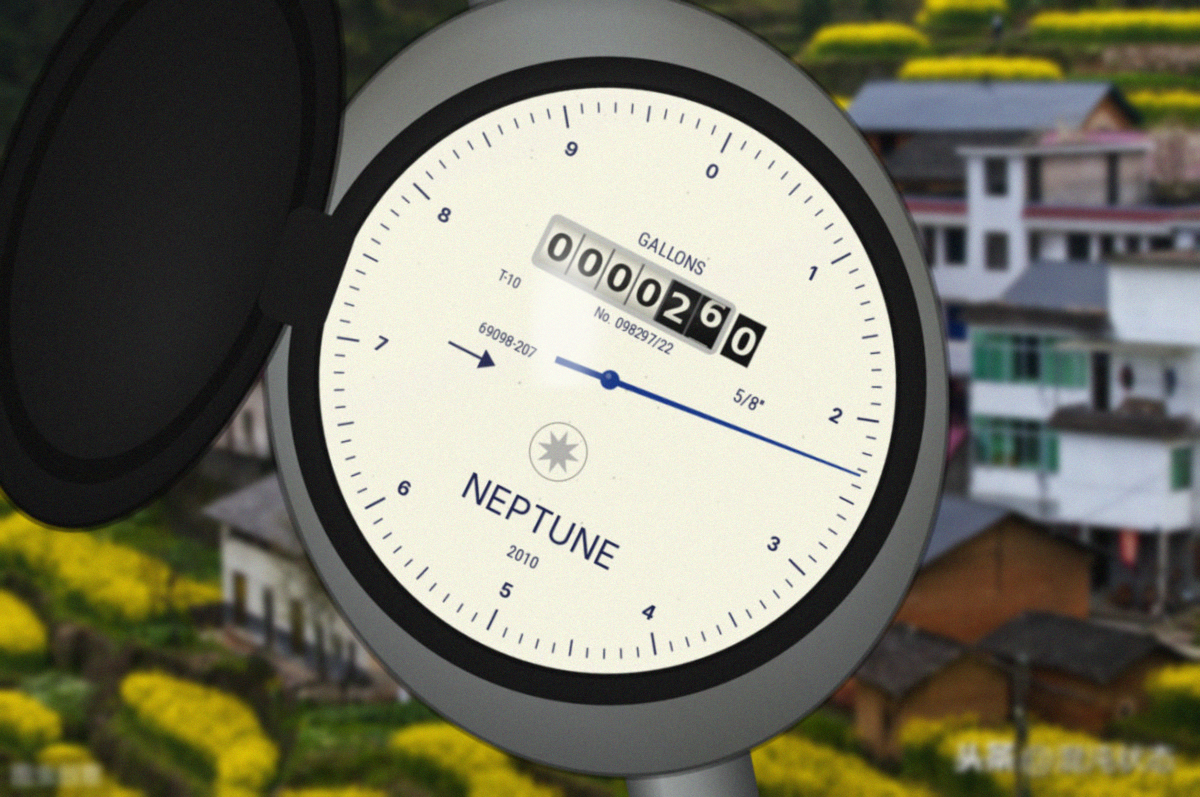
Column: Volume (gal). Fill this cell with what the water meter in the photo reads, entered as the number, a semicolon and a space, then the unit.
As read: 262.3; gal
